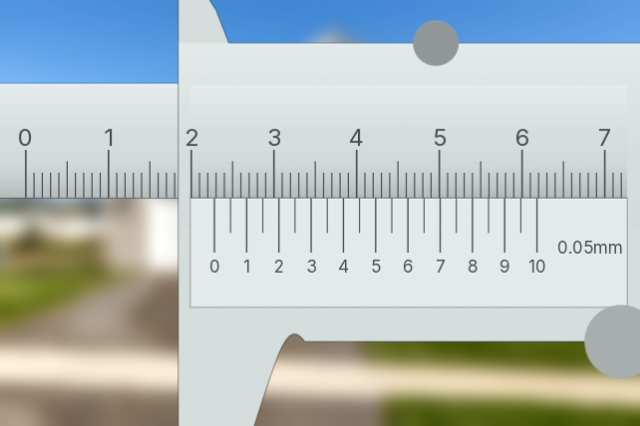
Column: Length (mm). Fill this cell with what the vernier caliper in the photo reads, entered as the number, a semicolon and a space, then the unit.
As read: 22.8; mm
